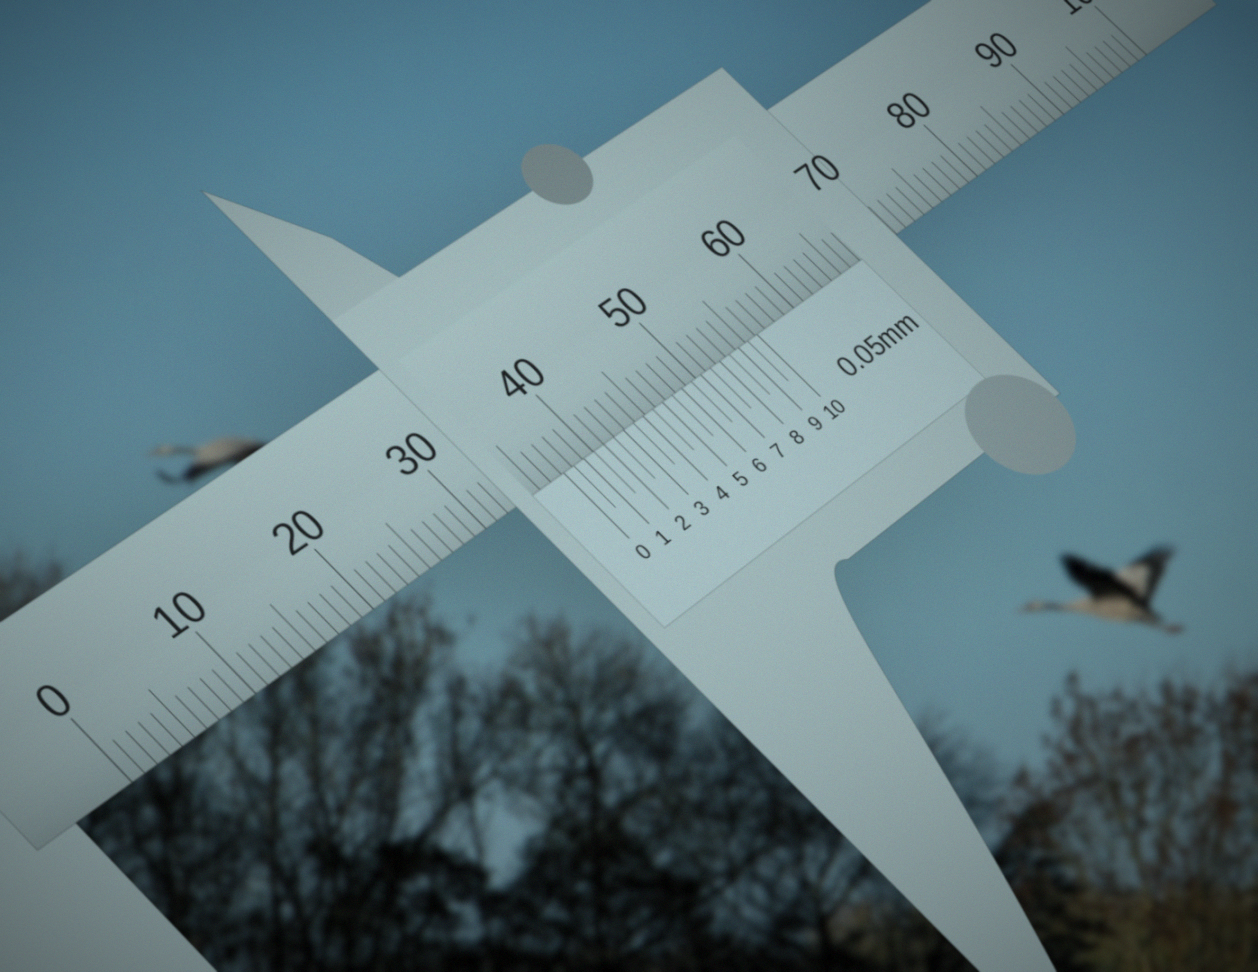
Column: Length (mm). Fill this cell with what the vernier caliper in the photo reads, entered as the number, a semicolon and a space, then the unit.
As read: 37.2; mm
